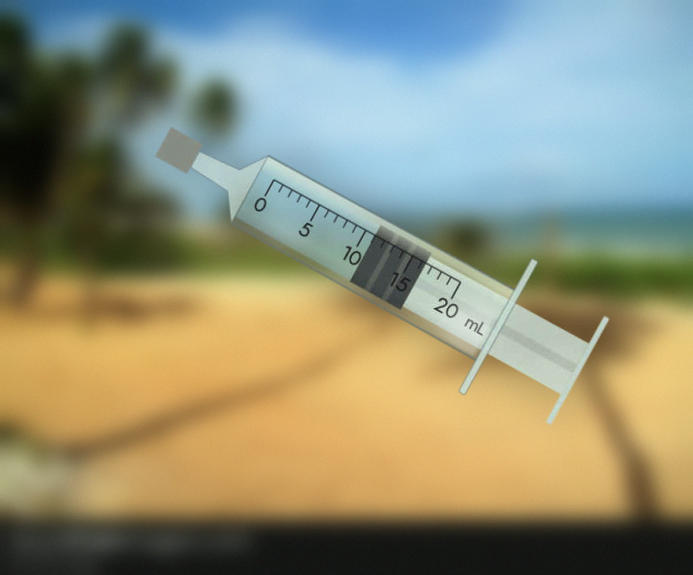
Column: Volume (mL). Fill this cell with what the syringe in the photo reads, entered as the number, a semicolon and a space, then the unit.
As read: 11; mL
